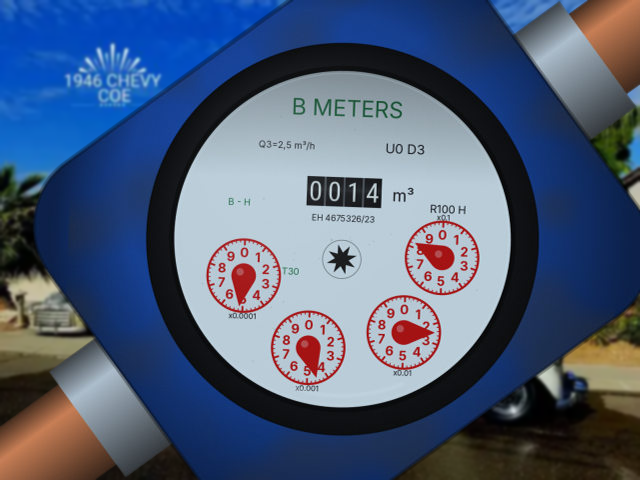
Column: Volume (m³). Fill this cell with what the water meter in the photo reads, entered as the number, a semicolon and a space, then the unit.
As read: 14.8245; m³
